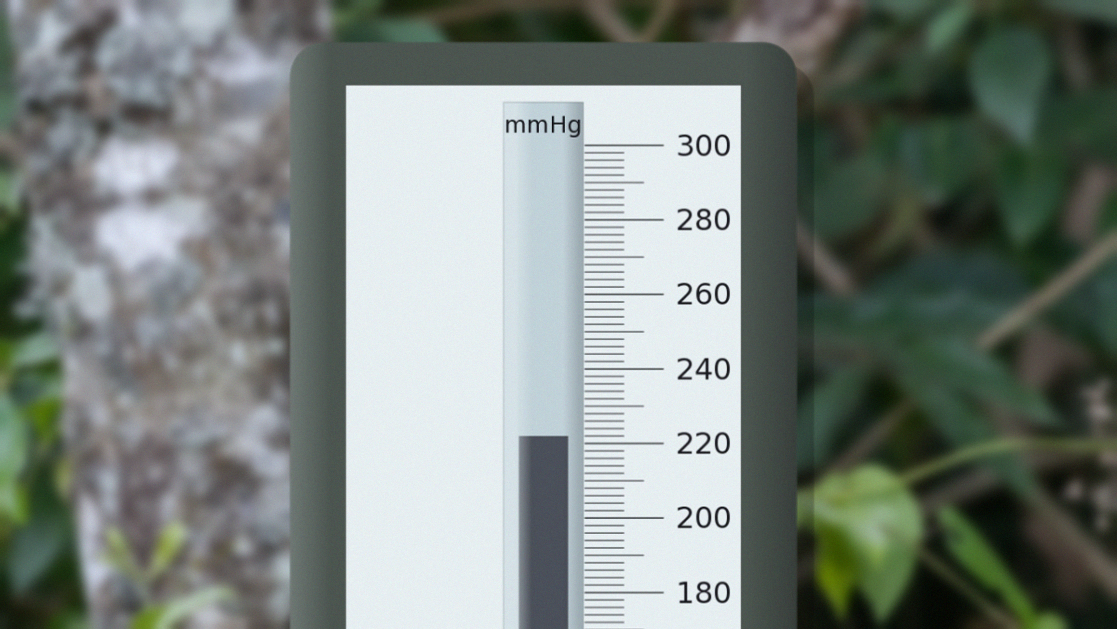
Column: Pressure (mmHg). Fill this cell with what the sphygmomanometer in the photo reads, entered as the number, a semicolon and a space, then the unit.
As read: 222; mmHg
